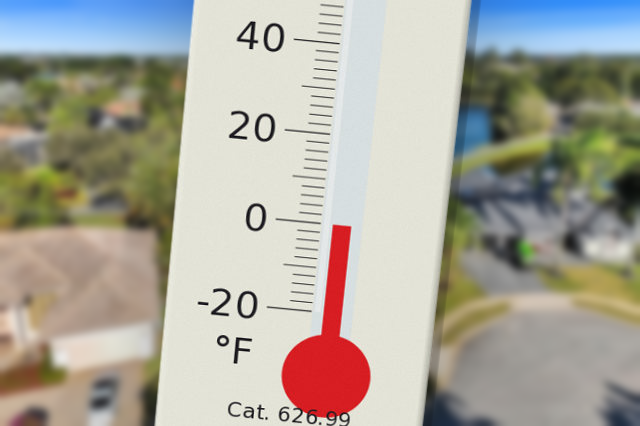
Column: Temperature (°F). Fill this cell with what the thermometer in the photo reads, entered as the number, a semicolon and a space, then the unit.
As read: 0; °F
